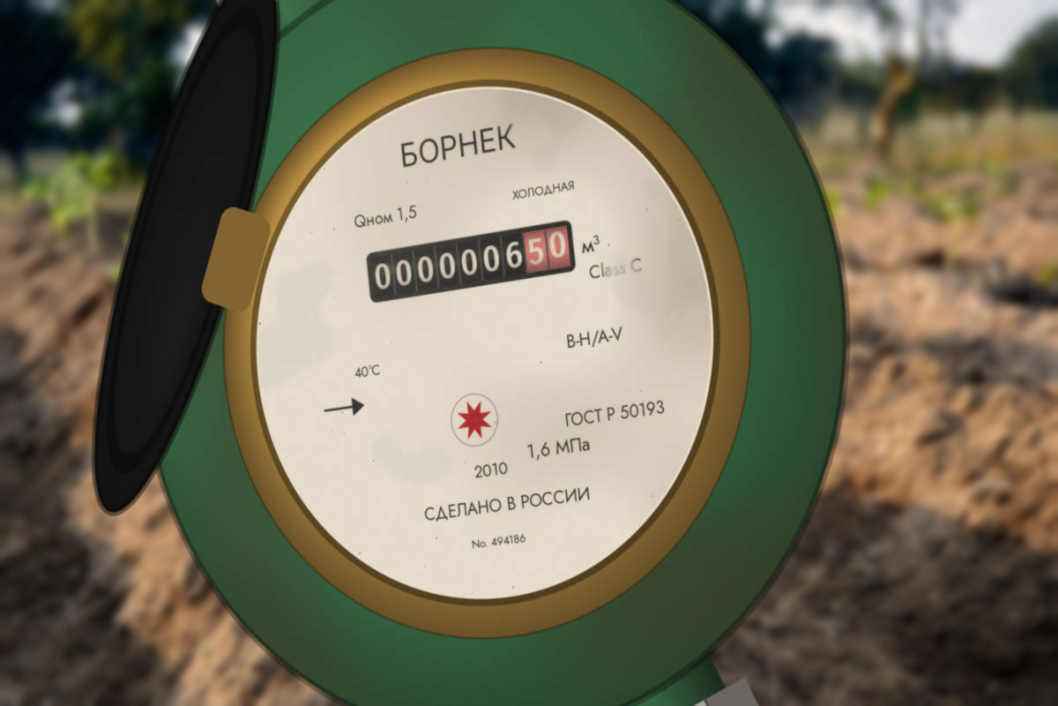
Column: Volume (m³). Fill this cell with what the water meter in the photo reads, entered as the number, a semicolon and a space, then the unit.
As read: 6.50; m³
